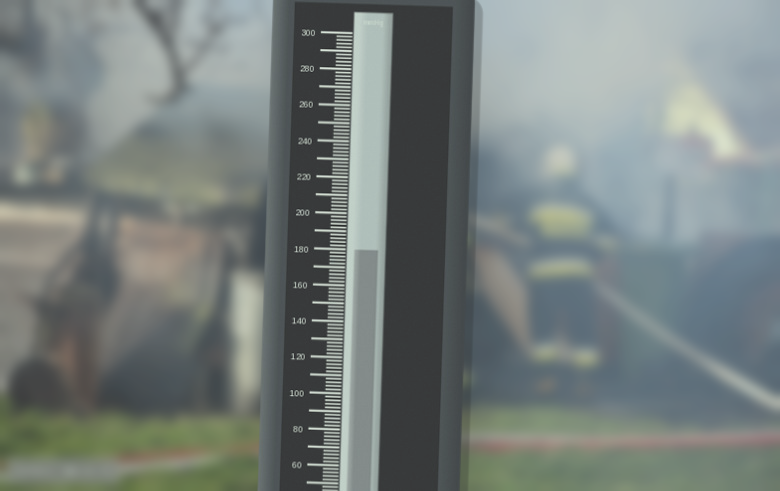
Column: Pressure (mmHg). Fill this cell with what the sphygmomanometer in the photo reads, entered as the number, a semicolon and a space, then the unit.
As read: 180; mmHg
